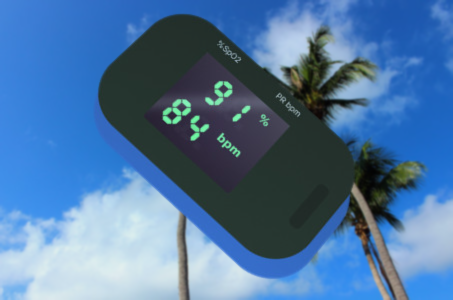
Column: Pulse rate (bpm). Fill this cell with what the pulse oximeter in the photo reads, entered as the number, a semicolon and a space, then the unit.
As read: 84; bpm
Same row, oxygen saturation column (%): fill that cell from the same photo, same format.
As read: 91; %
